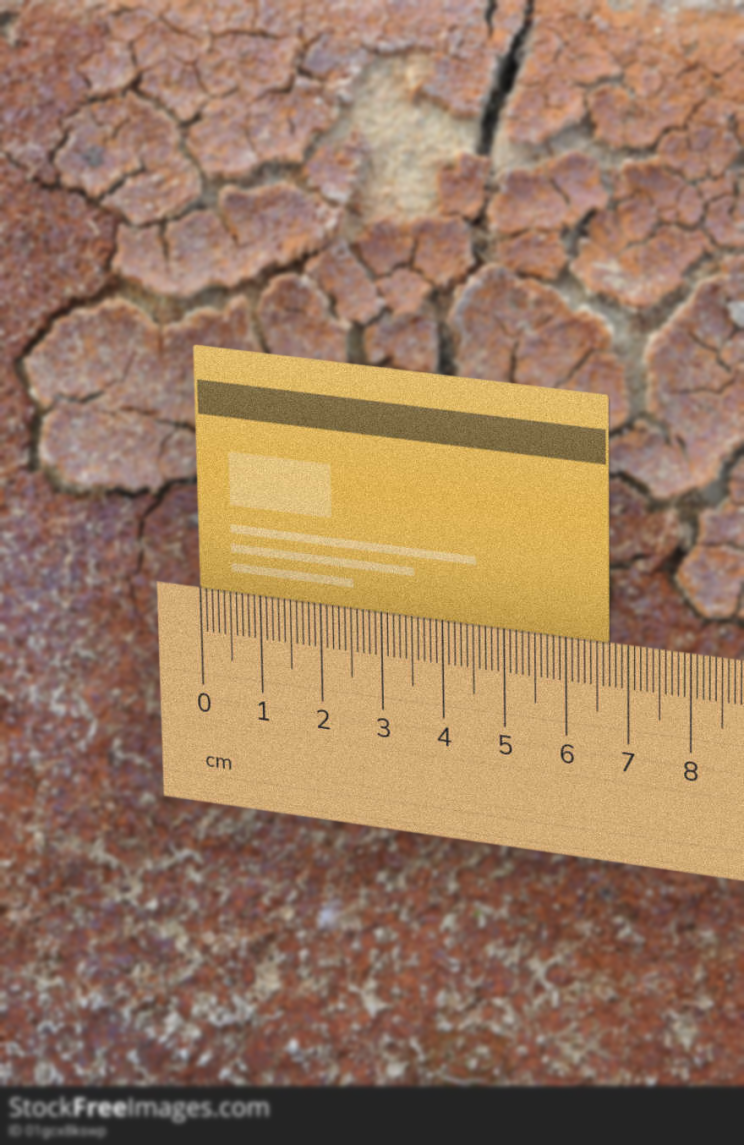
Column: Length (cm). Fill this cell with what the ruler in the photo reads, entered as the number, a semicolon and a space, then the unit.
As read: 6.7; cm
